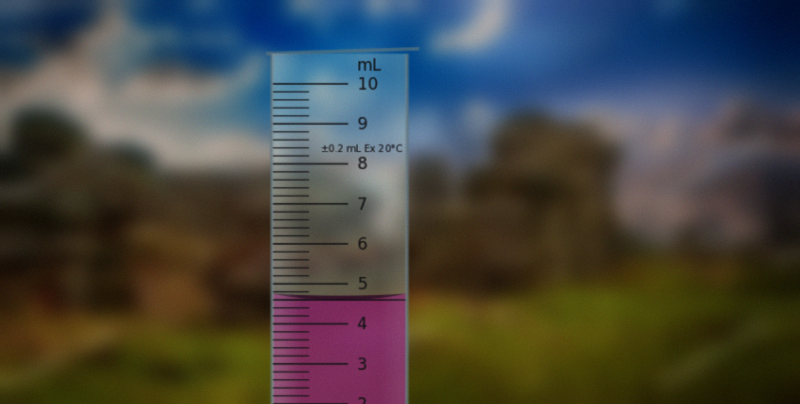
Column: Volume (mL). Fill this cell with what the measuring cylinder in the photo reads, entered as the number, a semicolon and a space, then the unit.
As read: 4.6; mL
